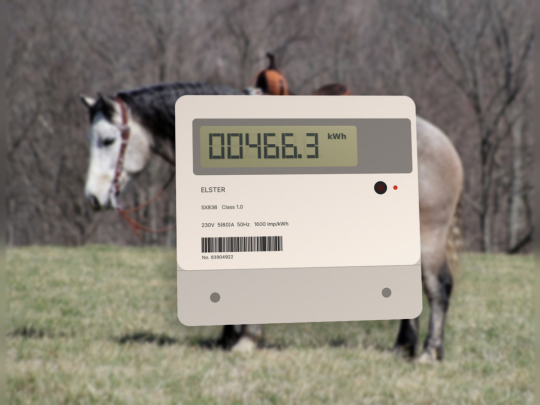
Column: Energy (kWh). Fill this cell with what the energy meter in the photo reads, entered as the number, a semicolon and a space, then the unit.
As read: 466.3; kWh
